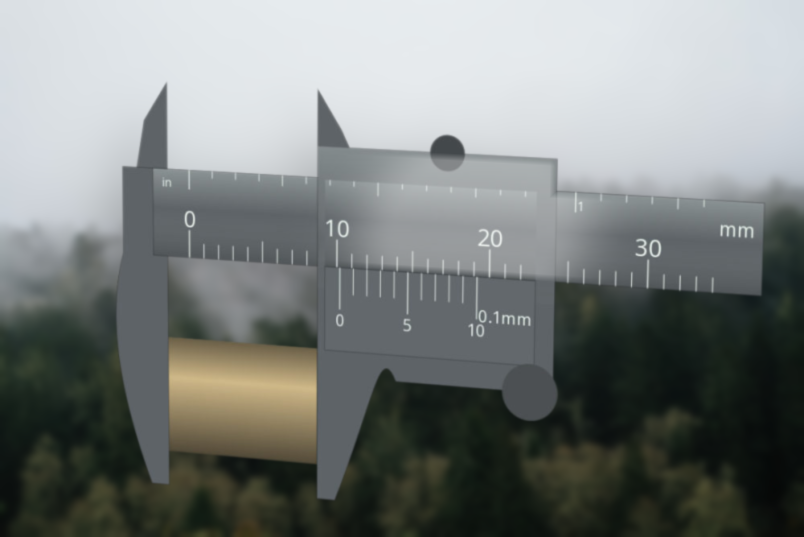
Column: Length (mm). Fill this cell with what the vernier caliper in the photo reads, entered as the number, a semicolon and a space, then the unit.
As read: 10.2; mm
